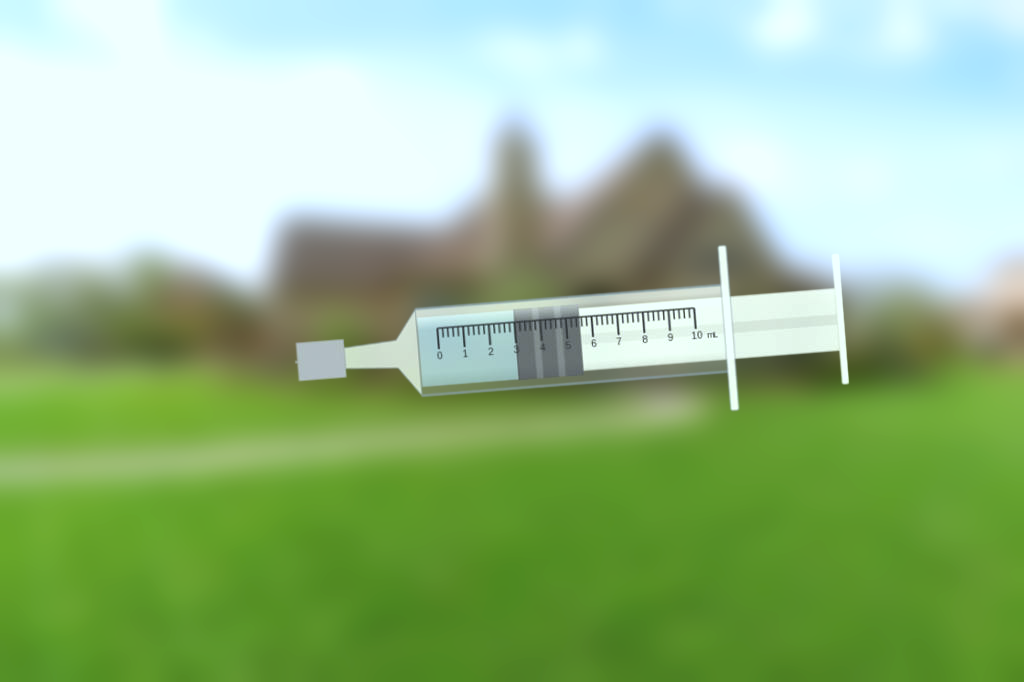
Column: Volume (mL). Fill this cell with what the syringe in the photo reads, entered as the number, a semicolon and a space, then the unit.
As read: 3; mL
